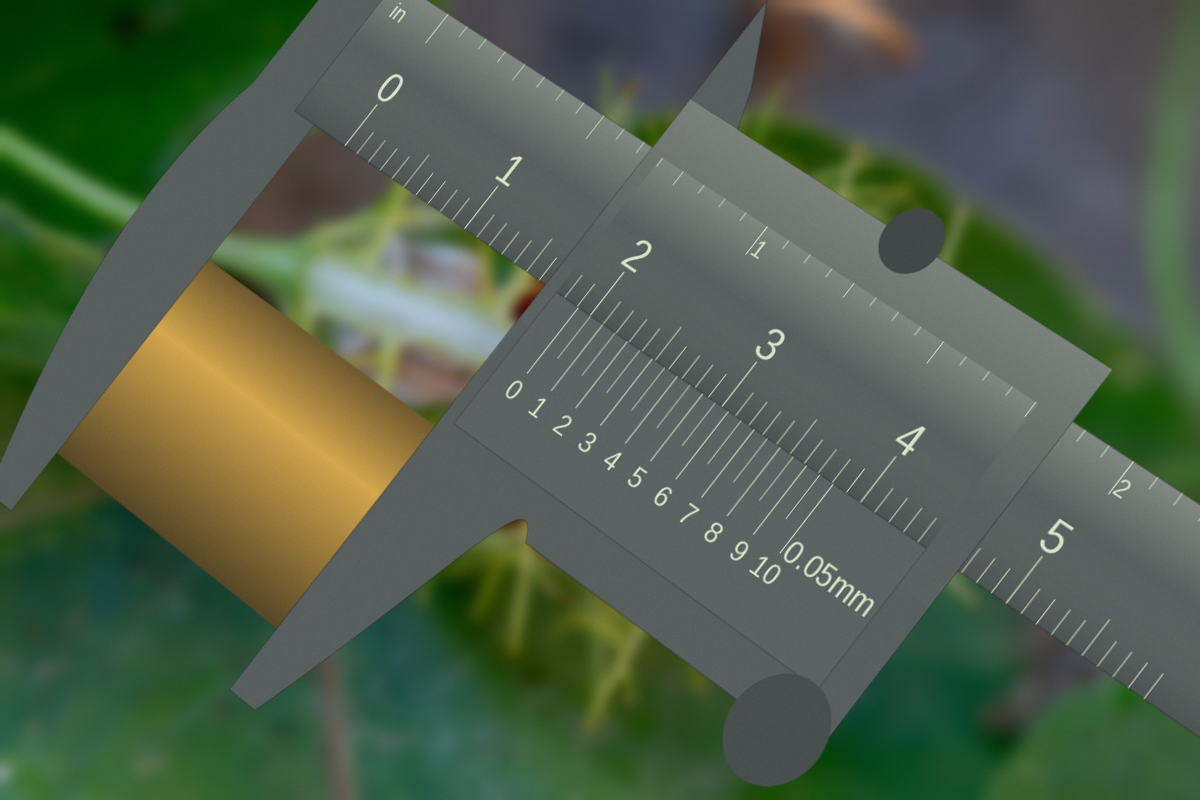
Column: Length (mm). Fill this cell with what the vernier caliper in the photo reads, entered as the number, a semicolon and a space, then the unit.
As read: 19.1; mm
